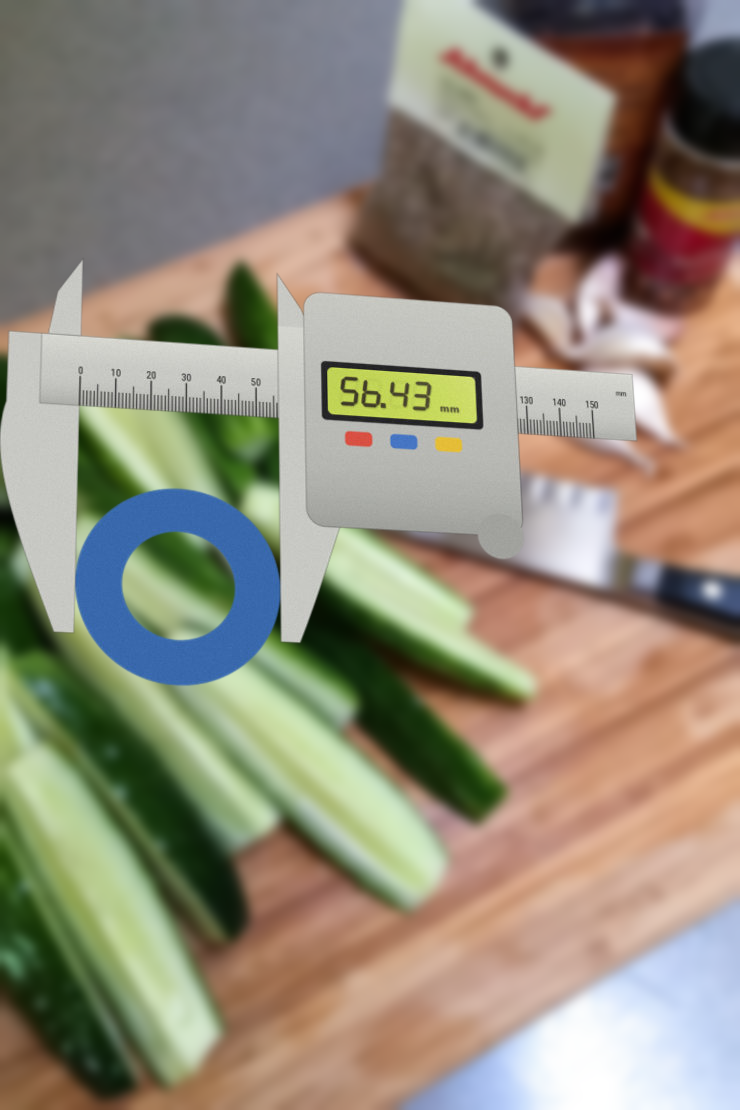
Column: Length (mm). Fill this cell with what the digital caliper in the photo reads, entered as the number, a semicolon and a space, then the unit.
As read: 56.43; mm
